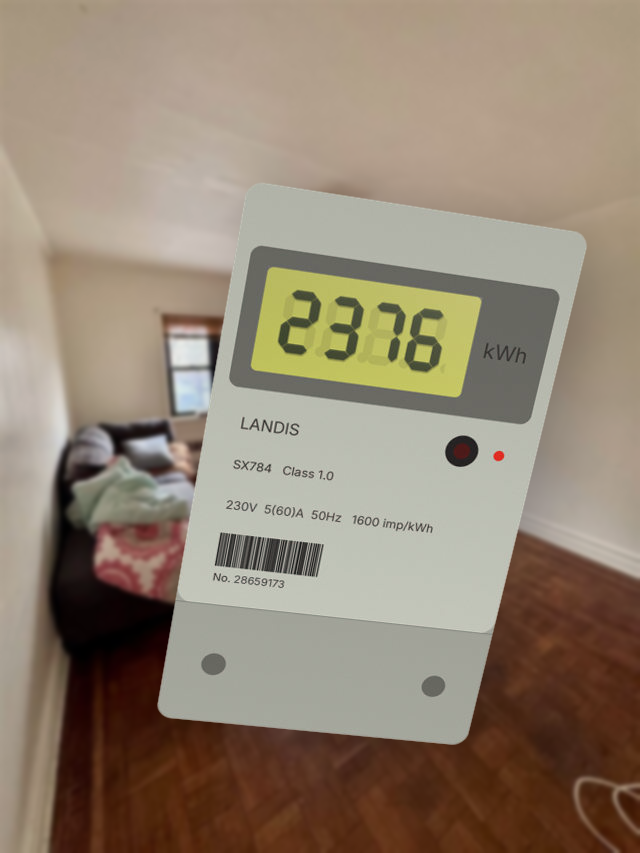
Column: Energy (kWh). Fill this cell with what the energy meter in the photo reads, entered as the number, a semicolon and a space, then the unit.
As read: 2376; kWh
